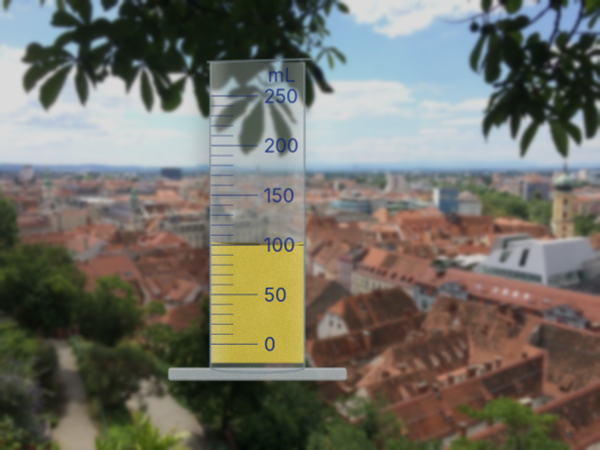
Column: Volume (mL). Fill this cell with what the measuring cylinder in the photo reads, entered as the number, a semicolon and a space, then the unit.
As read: 100; mL
